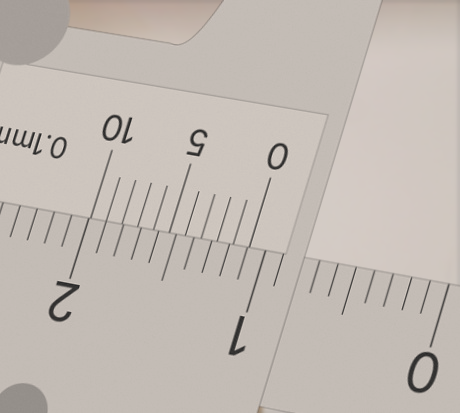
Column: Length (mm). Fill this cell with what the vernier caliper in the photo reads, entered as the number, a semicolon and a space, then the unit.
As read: 10.9; mm
